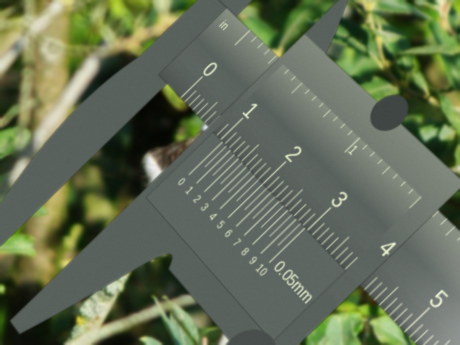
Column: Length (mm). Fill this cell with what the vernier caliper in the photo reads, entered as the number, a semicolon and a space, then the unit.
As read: 10.5; mm
